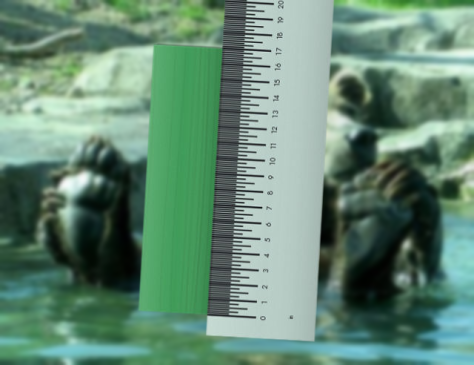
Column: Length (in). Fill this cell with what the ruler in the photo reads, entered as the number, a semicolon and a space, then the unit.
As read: 17; in
